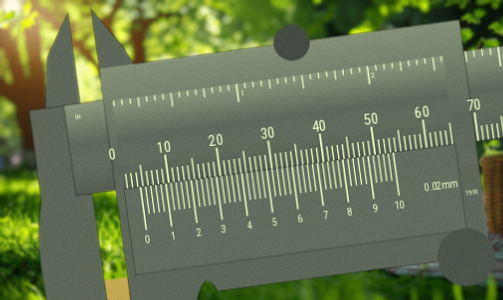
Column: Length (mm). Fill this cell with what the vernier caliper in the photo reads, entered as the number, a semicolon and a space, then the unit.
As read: 4.5; mm
